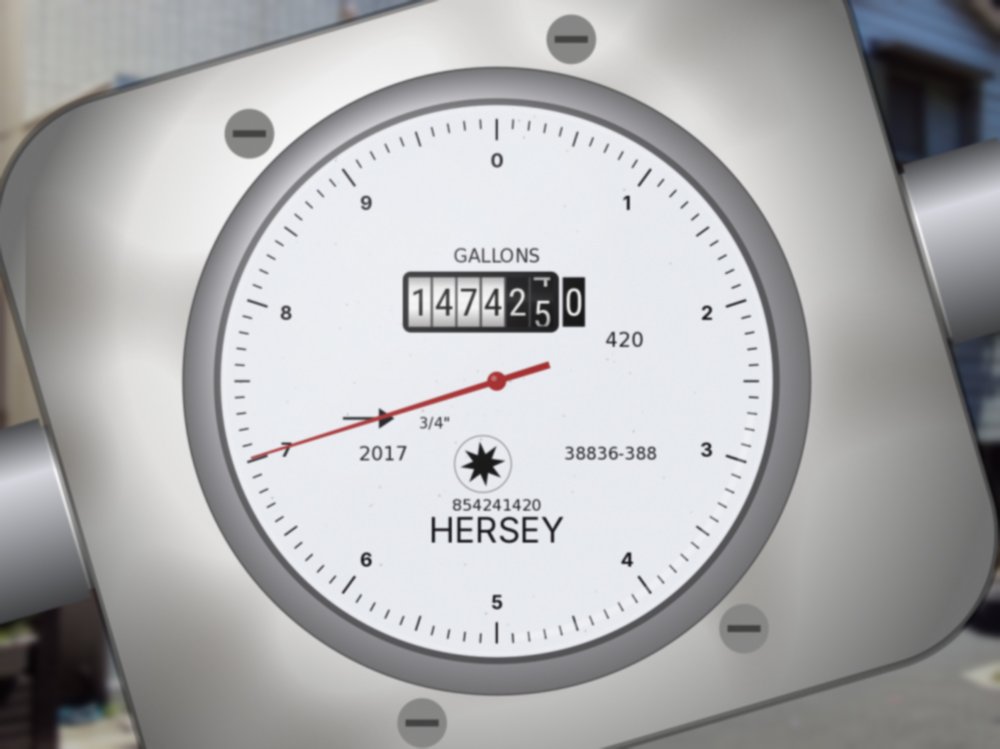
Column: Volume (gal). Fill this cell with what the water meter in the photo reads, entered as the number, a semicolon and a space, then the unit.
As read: 1474247.0; gal
